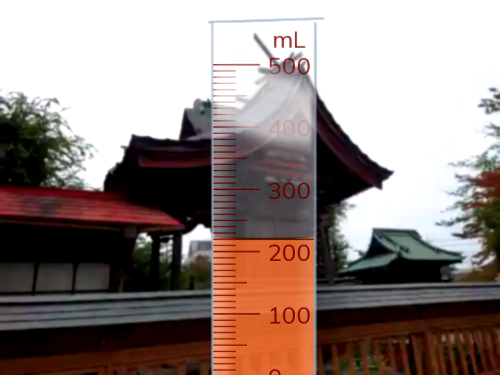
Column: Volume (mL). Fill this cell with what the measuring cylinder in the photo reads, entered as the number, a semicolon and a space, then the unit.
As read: 220; mL
